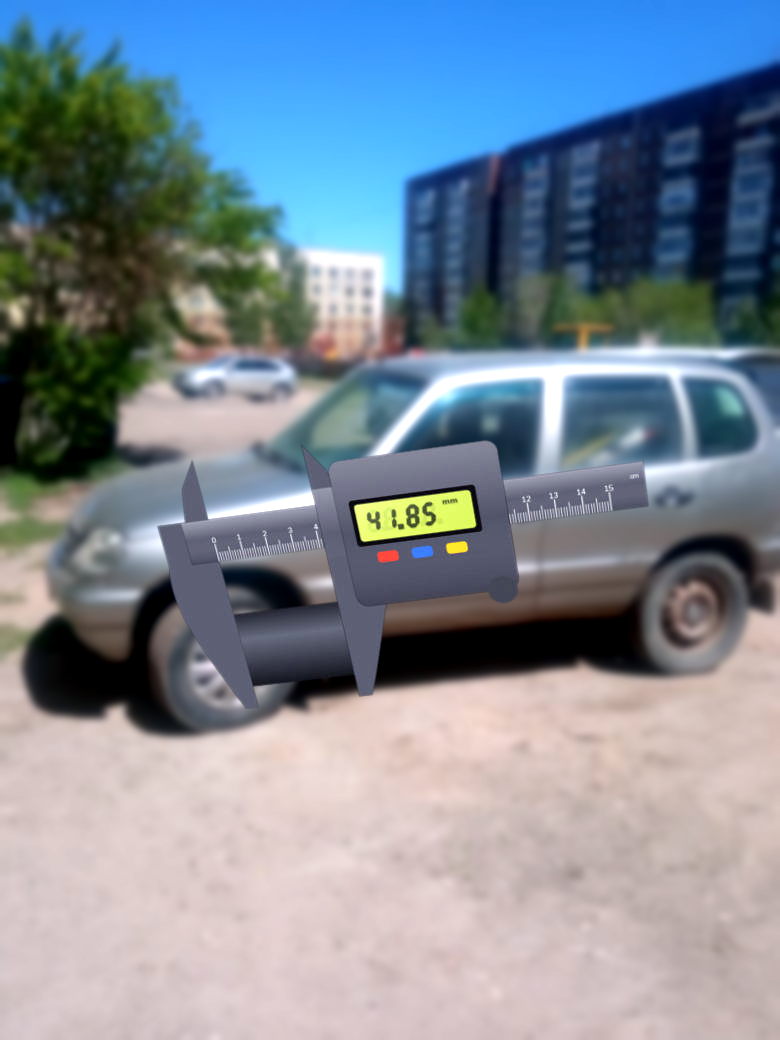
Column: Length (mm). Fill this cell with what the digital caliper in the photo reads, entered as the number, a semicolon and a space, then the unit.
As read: 41.85; mm
